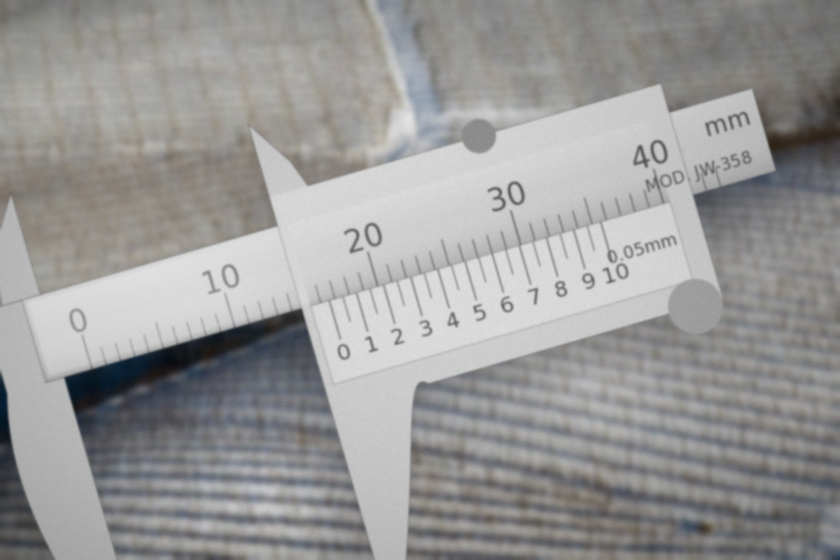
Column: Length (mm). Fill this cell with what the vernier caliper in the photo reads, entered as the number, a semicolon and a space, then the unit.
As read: 16.6; mm
